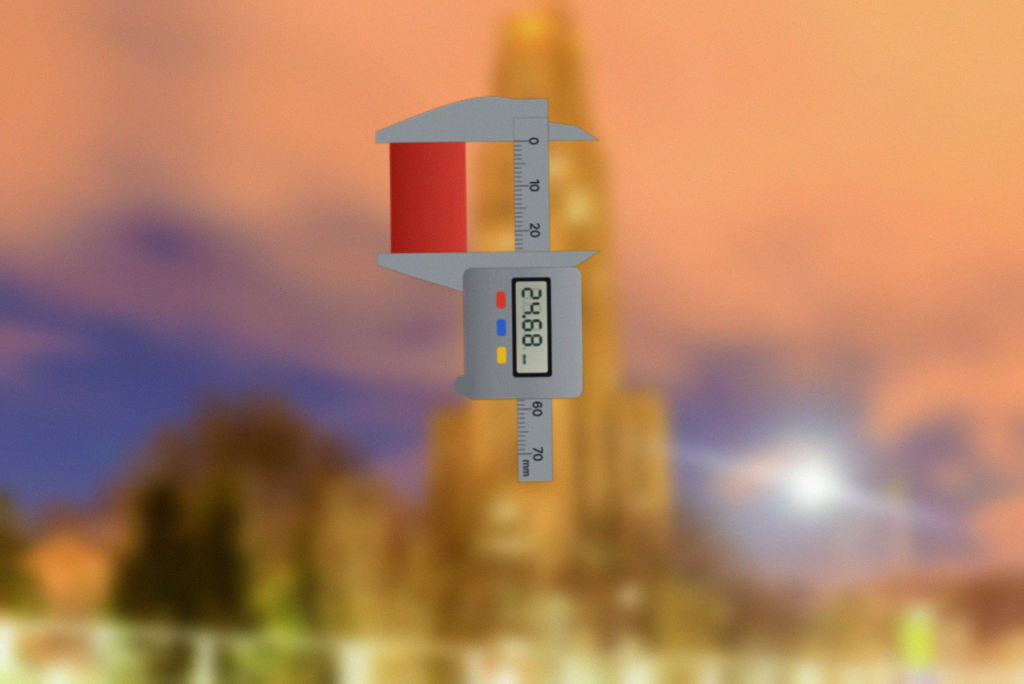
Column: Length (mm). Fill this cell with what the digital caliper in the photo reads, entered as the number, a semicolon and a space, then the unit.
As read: 24.68; mm
